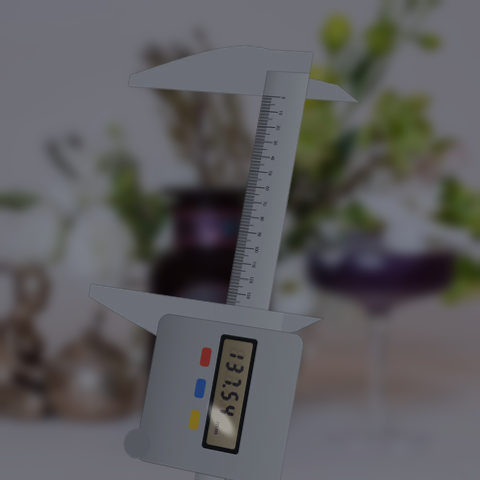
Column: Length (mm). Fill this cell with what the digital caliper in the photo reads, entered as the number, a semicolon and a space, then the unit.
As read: 137.54; mm
